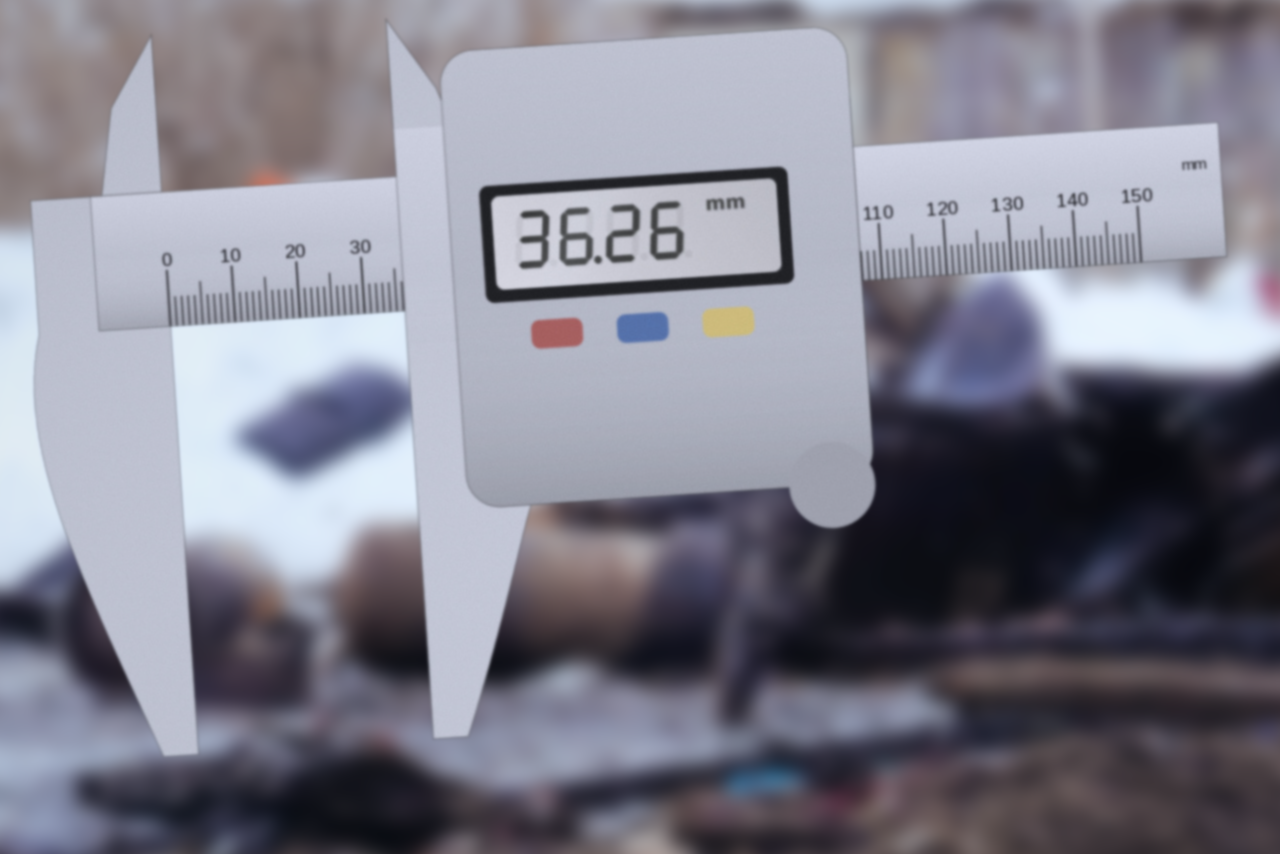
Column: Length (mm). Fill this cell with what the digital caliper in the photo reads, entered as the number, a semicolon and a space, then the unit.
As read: 36.26; mm
